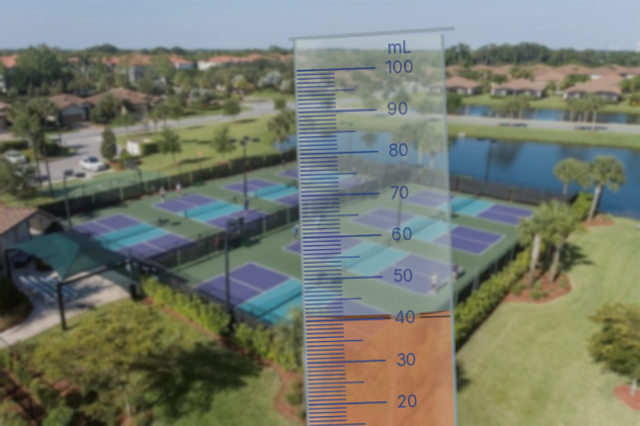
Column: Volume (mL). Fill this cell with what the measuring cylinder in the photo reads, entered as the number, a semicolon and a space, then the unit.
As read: 40; mL
